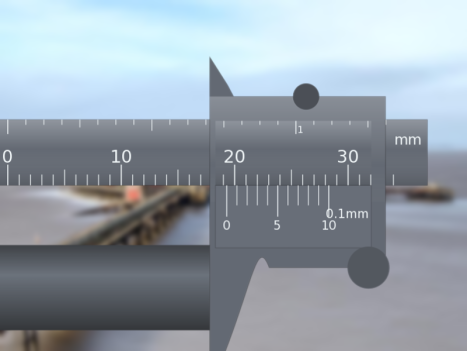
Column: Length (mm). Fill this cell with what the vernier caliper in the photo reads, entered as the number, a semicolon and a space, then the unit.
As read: 19.3; mm
